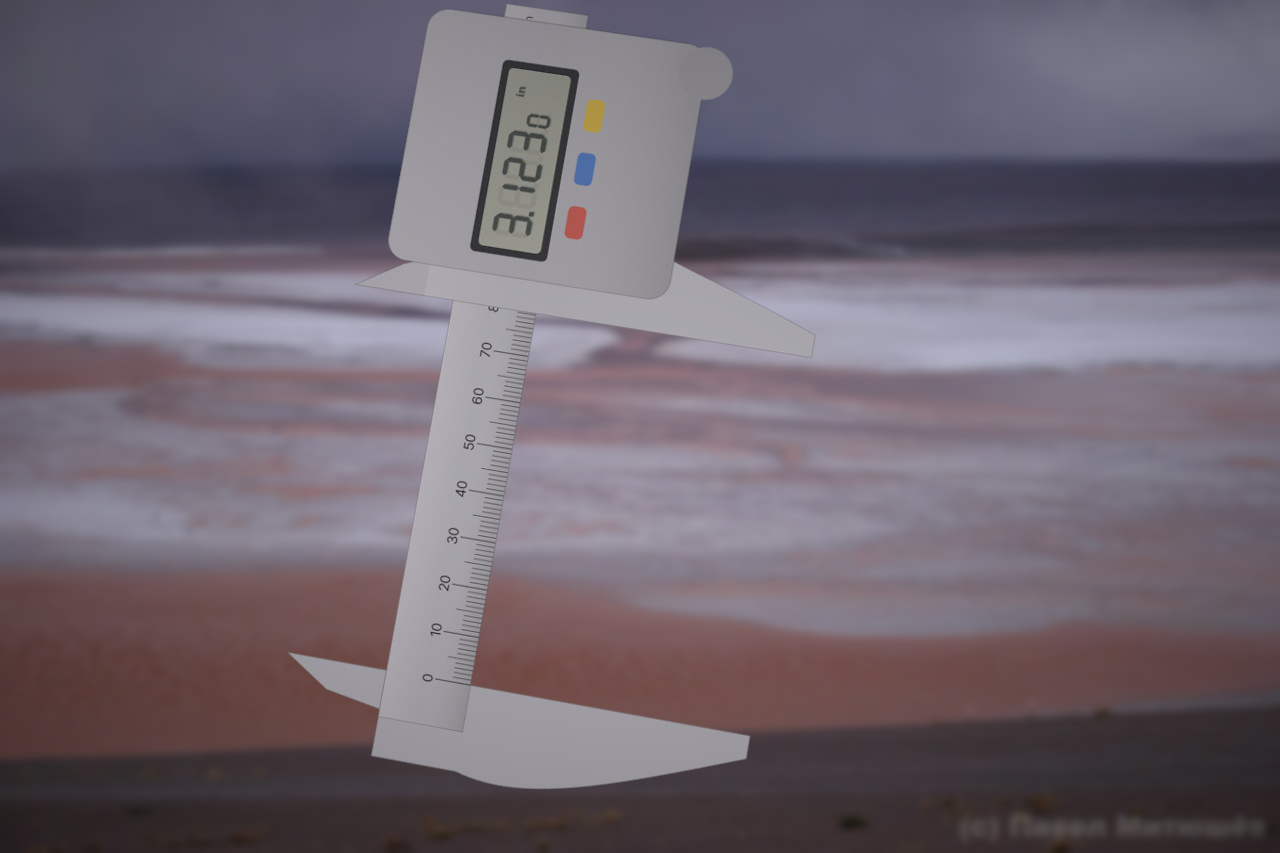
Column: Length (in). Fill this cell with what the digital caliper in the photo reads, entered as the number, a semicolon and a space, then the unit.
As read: 3.1230; in
